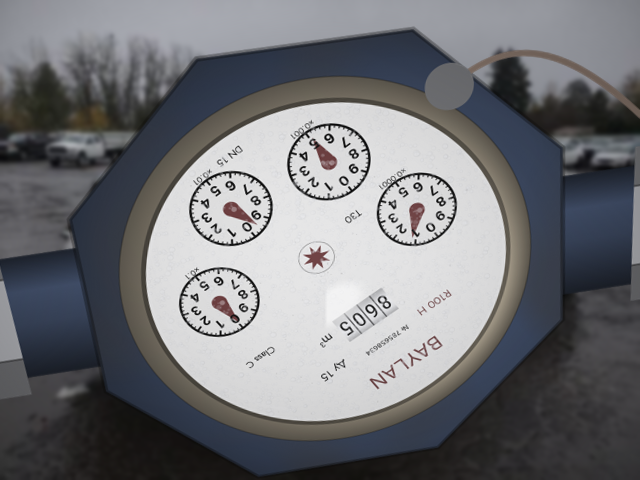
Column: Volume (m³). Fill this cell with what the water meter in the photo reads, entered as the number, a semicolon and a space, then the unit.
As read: 8604.9951; m³
